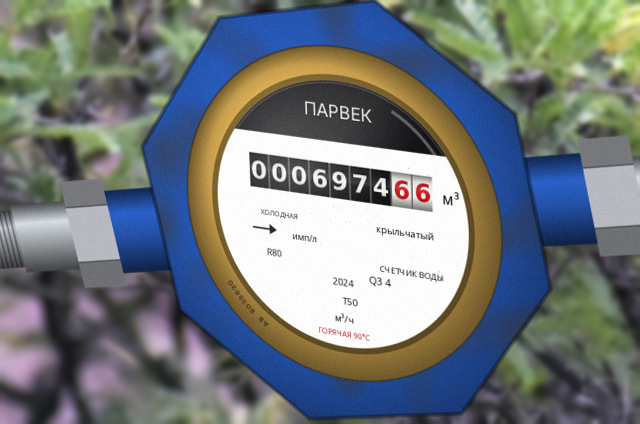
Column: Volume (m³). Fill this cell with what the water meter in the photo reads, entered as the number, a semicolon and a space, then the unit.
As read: 6974.66; m³
